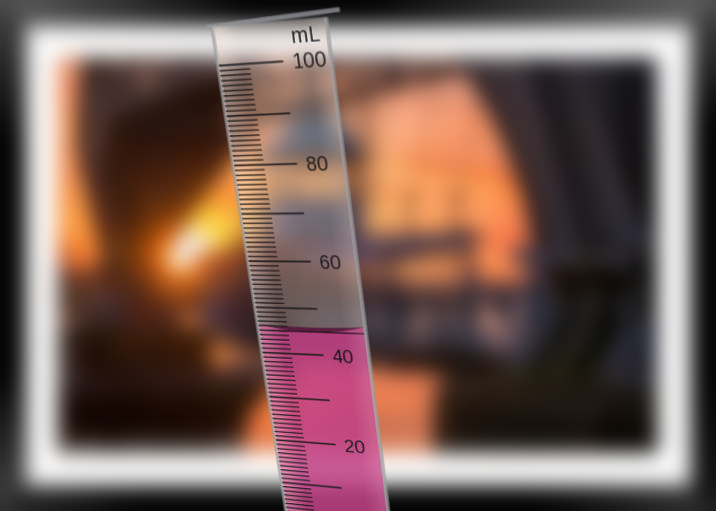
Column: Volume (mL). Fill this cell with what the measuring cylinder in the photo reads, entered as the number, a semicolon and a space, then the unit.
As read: 45; mL
